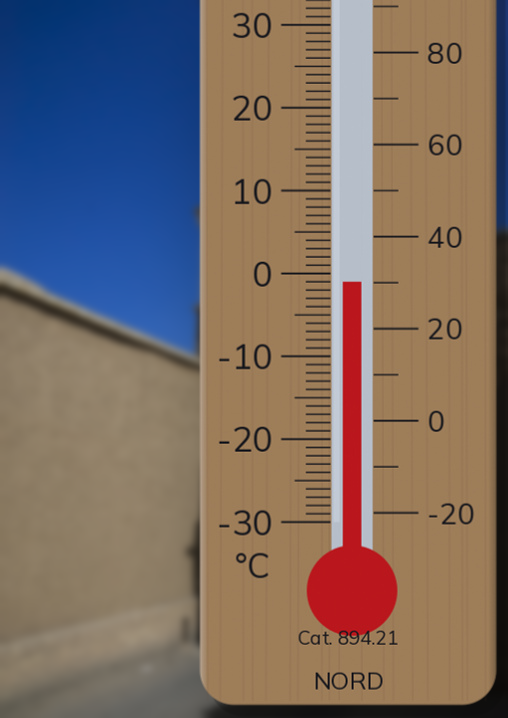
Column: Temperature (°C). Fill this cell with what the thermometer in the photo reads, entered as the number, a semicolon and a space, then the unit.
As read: -1; °C
